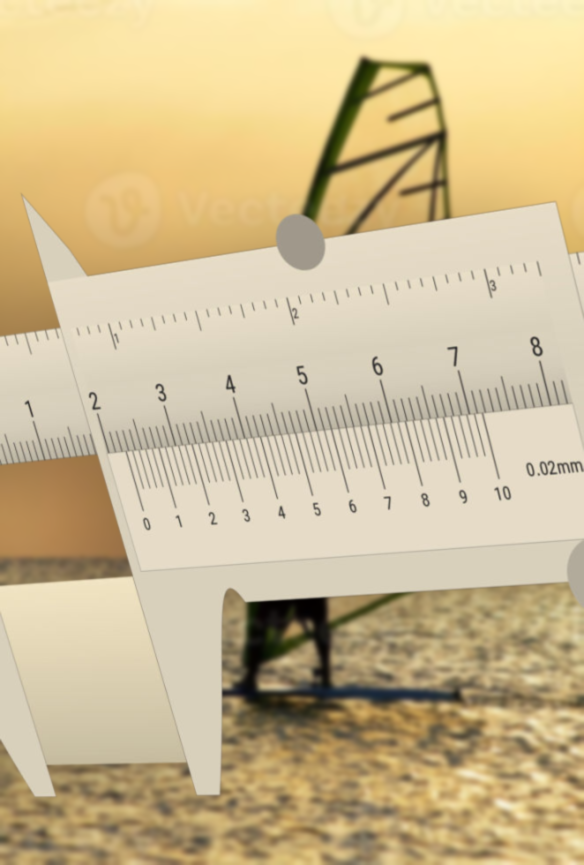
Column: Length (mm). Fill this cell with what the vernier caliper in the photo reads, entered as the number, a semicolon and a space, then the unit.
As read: 22.6; mm
